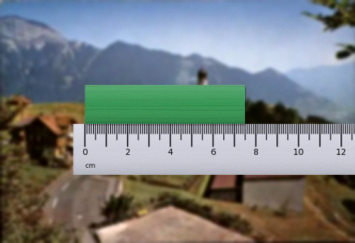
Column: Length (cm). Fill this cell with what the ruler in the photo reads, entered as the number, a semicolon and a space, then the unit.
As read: 7.5; cm
